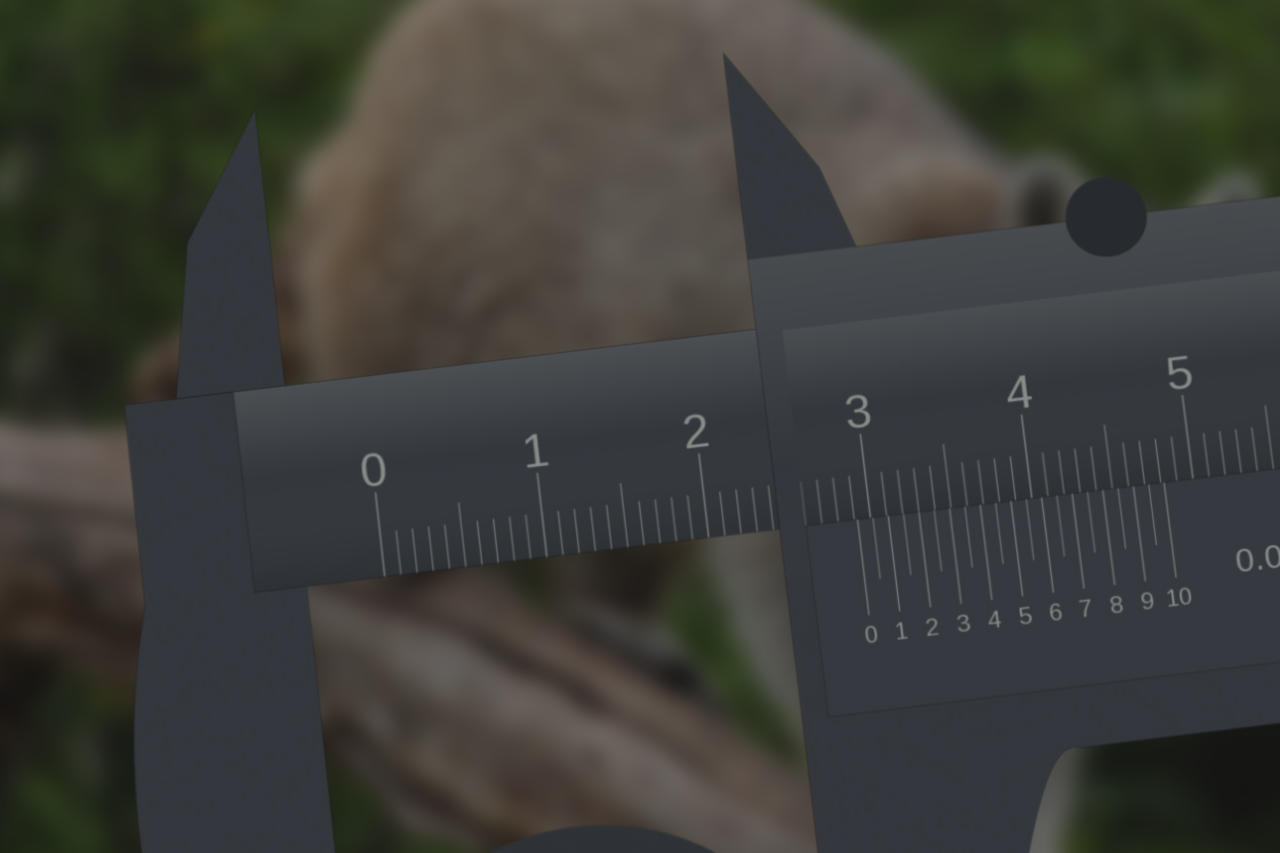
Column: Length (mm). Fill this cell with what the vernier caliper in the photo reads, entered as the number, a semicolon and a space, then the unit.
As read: 29.2; mm
